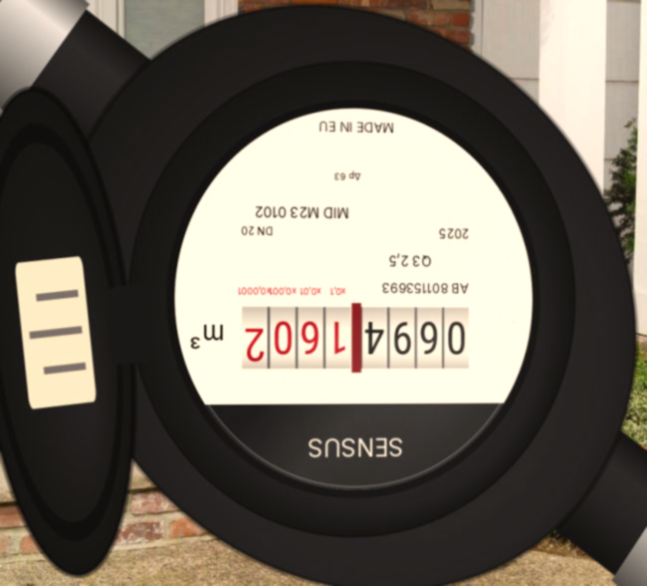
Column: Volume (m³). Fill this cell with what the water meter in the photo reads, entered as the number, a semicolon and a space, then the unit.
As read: 694.1602; m³
